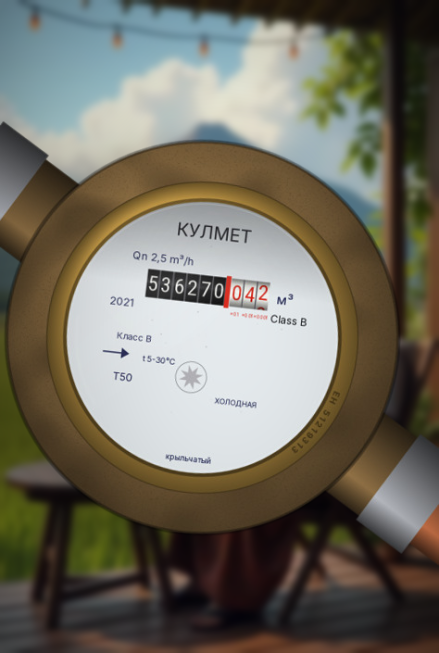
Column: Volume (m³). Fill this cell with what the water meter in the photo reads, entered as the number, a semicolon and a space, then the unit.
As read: 536270.042; m³
